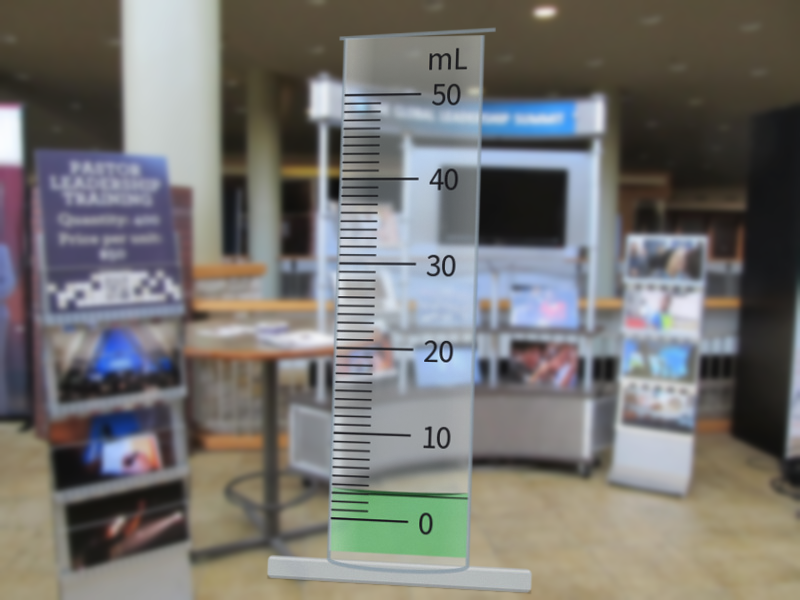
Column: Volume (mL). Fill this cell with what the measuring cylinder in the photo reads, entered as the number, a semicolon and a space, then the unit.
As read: 3; mL
